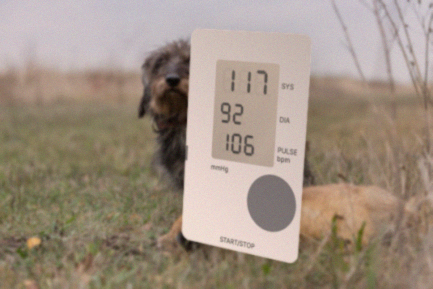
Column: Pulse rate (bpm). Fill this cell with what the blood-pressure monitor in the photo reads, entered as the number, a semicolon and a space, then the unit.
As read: 106; bpm
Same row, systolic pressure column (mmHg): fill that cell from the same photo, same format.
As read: 117; mmHg
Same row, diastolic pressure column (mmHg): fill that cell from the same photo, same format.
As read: 92; mmHg
